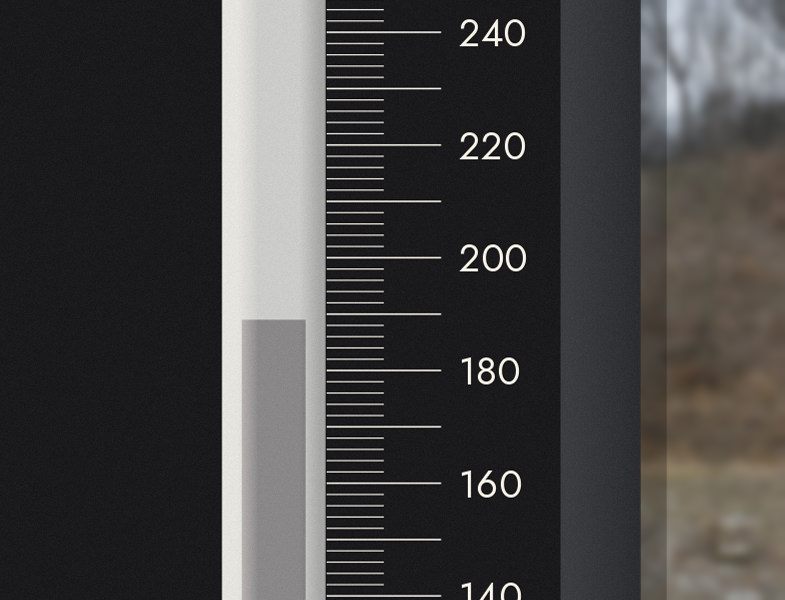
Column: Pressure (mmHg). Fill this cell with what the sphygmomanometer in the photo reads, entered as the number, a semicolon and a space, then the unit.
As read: 189; mmHg
